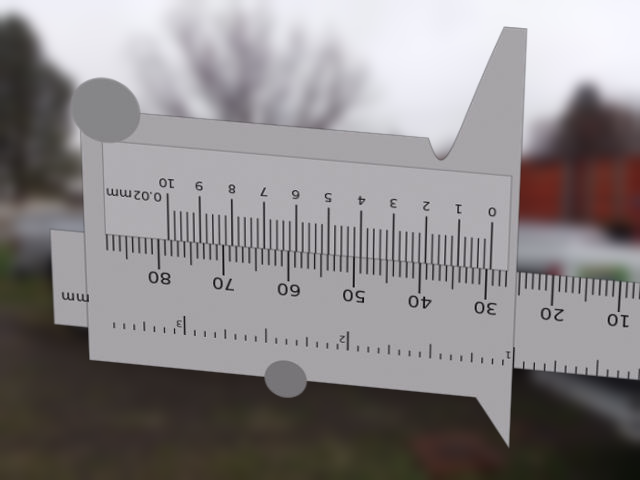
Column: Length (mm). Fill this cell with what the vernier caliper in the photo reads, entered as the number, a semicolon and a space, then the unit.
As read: 29.4; mm
